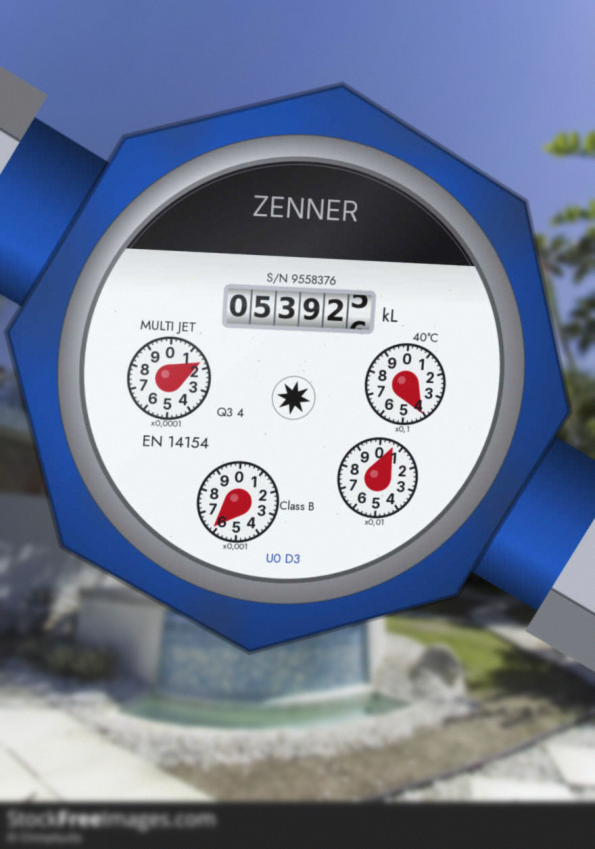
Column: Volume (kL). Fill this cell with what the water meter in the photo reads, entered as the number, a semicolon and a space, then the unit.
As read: 53925.4061; kL
